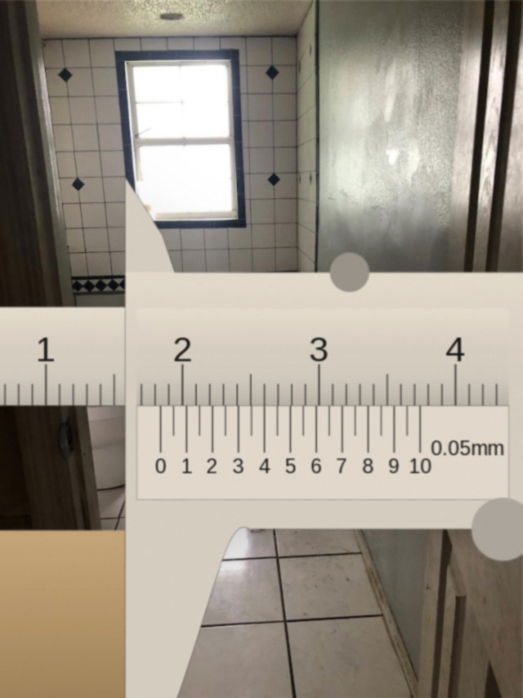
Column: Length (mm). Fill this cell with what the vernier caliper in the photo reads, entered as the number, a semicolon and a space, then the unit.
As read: 18.4; mm
